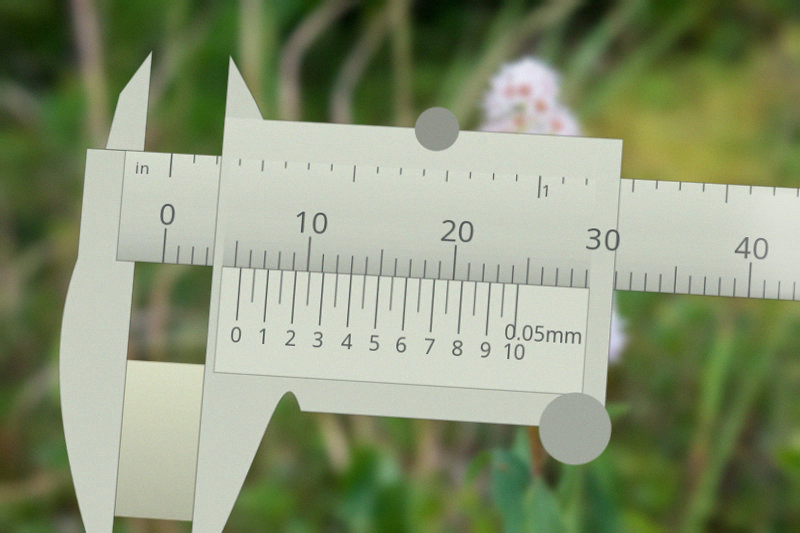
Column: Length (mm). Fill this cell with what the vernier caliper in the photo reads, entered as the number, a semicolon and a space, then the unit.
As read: 5.4; mm
